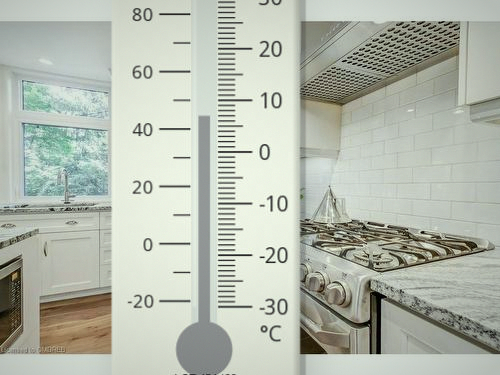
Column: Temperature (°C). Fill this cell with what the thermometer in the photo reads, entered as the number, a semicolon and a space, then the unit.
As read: 7; °C
